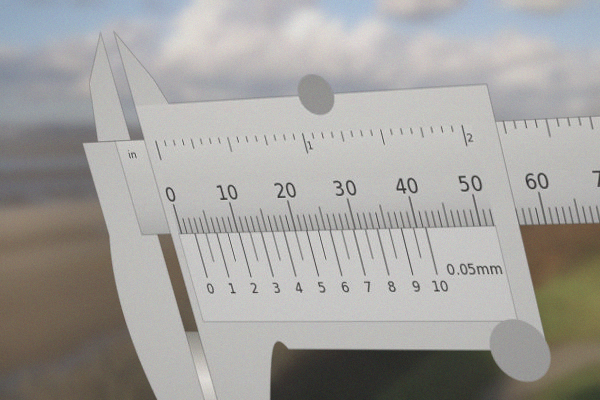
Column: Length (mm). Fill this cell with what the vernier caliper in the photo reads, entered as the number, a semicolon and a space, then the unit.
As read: 2.4; mm
